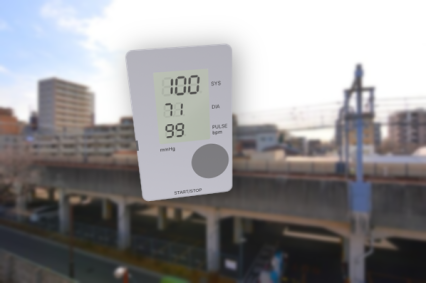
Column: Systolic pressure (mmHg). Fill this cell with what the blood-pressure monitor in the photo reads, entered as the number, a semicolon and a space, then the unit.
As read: 100; mmHg
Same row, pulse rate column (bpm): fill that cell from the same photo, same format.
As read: 99; bpm
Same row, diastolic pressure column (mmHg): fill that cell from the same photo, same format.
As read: 71; mmHg
